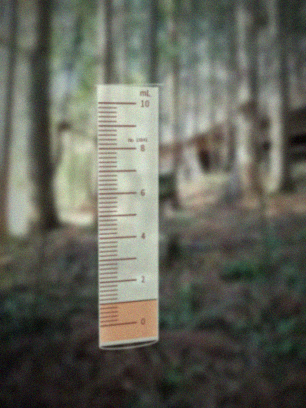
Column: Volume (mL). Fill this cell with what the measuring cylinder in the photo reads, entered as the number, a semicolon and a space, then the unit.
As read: 1; mL
